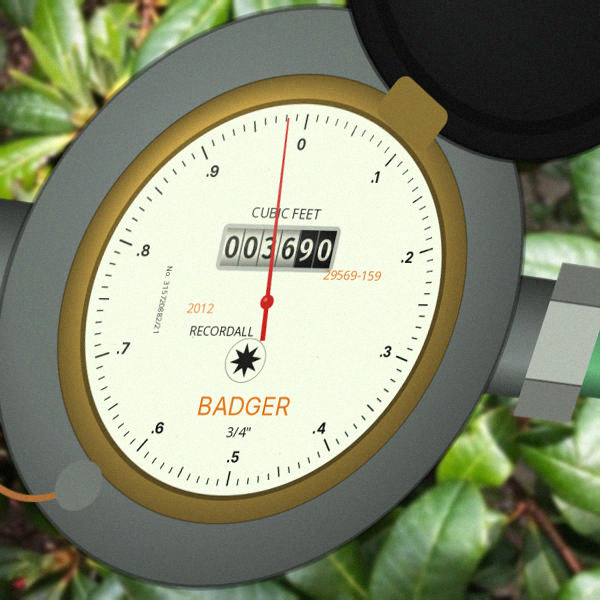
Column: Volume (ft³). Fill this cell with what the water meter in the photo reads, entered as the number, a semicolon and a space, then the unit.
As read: 3689.98; ft³
